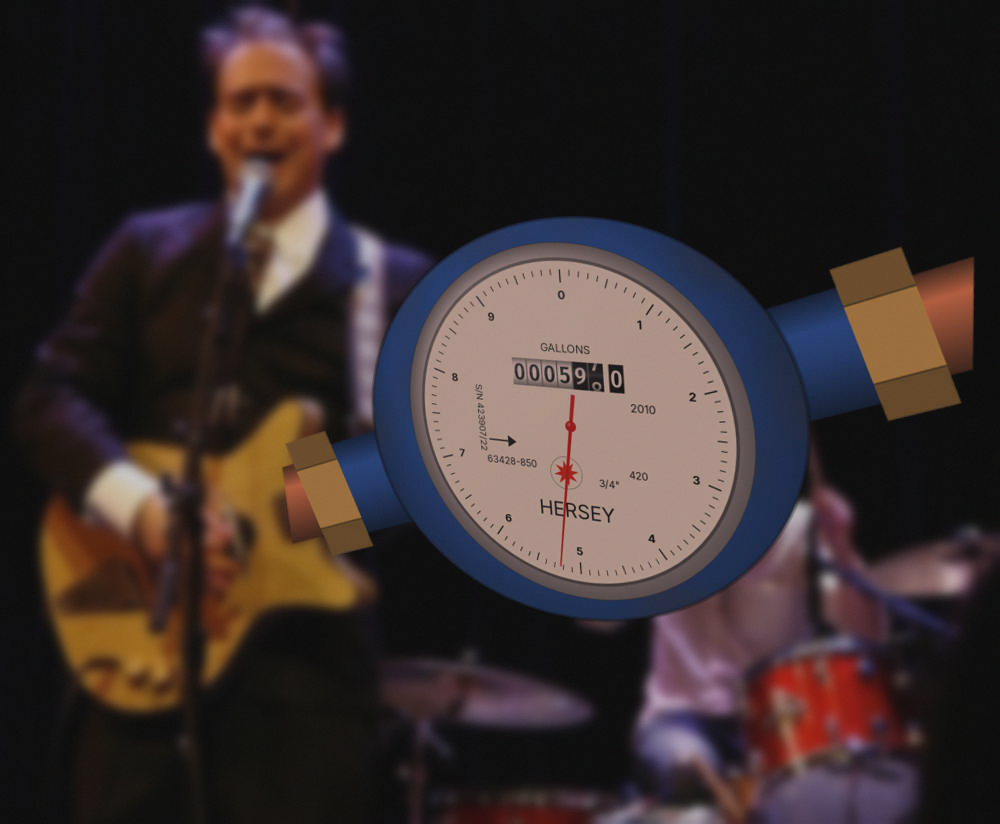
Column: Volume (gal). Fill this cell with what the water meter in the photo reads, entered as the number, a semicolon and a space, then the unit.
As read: 5975.2; gal
